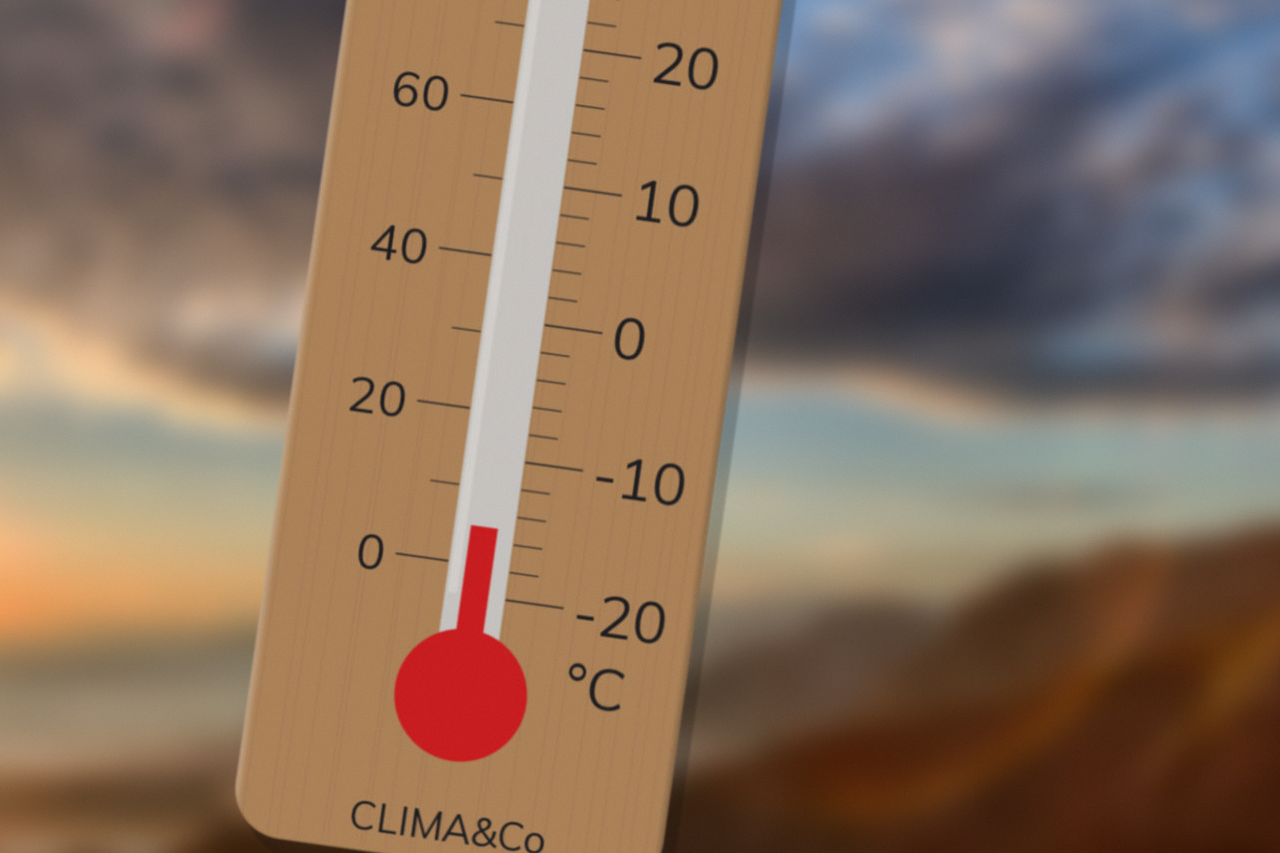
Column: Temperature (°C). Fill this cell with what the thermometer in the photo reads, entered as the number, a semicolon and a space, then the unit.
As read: -15; °C
